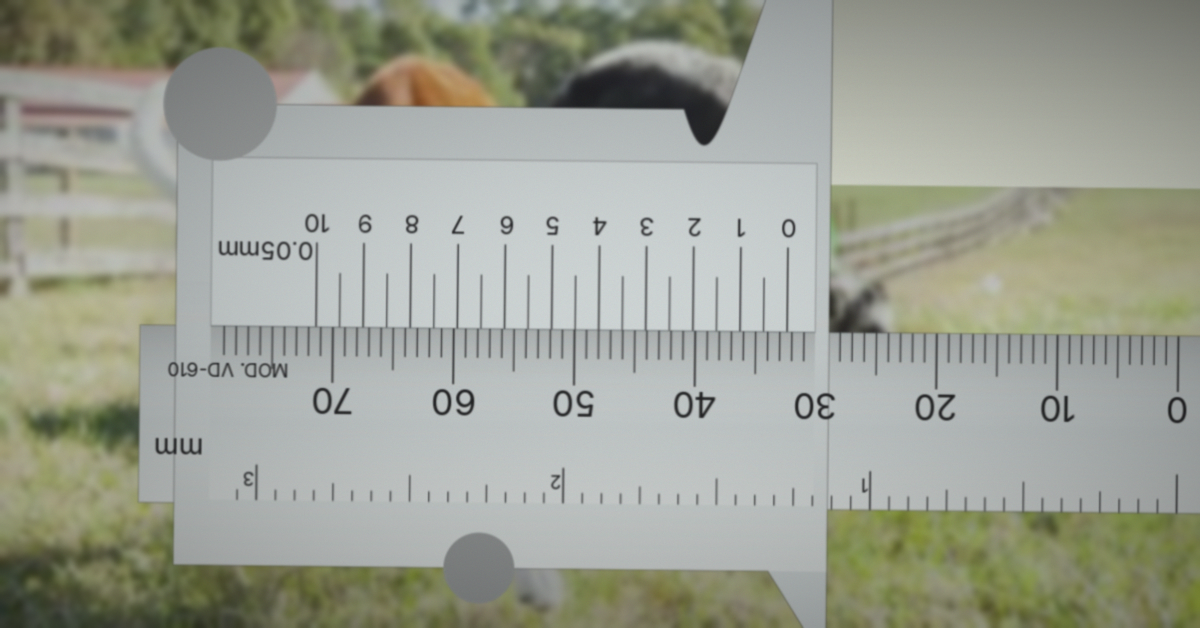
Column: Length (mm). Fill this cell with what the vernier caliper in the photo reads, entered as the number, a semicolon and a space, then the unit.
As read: 32.4; mm
